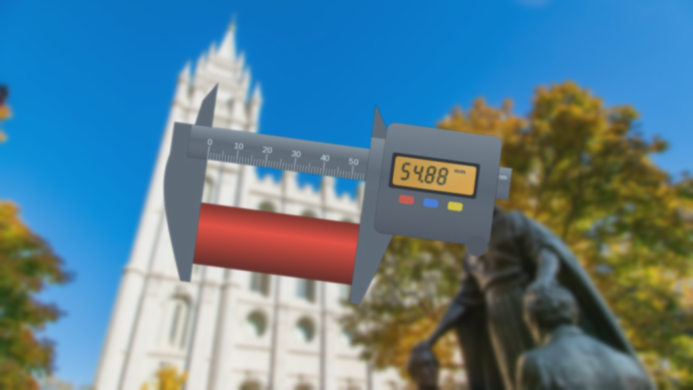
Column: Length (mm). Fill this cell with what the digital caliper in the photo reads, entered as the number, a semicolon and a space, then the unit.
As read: 54.88; mm
